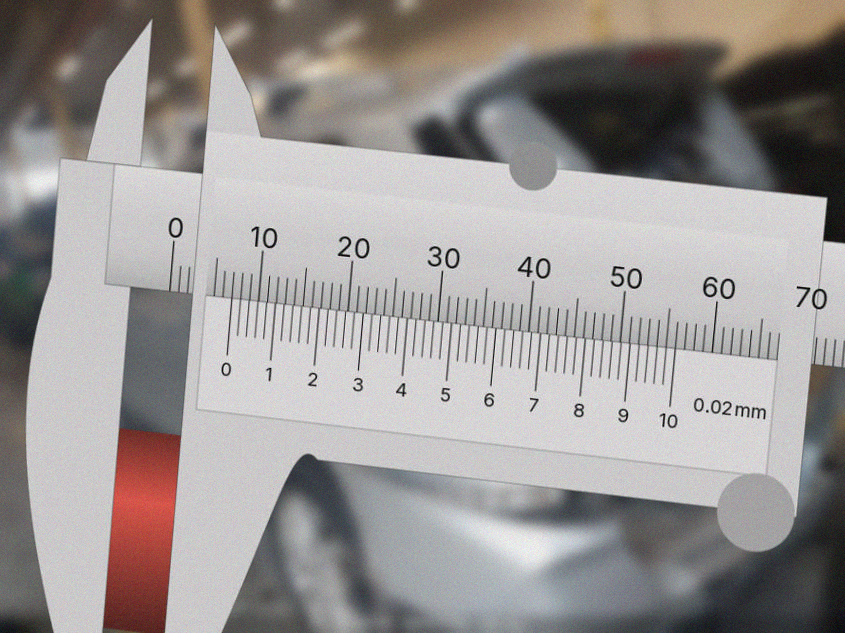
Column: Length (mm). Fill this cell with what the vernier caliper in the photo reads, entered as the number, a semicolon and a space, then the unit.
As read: 7.0; mm
